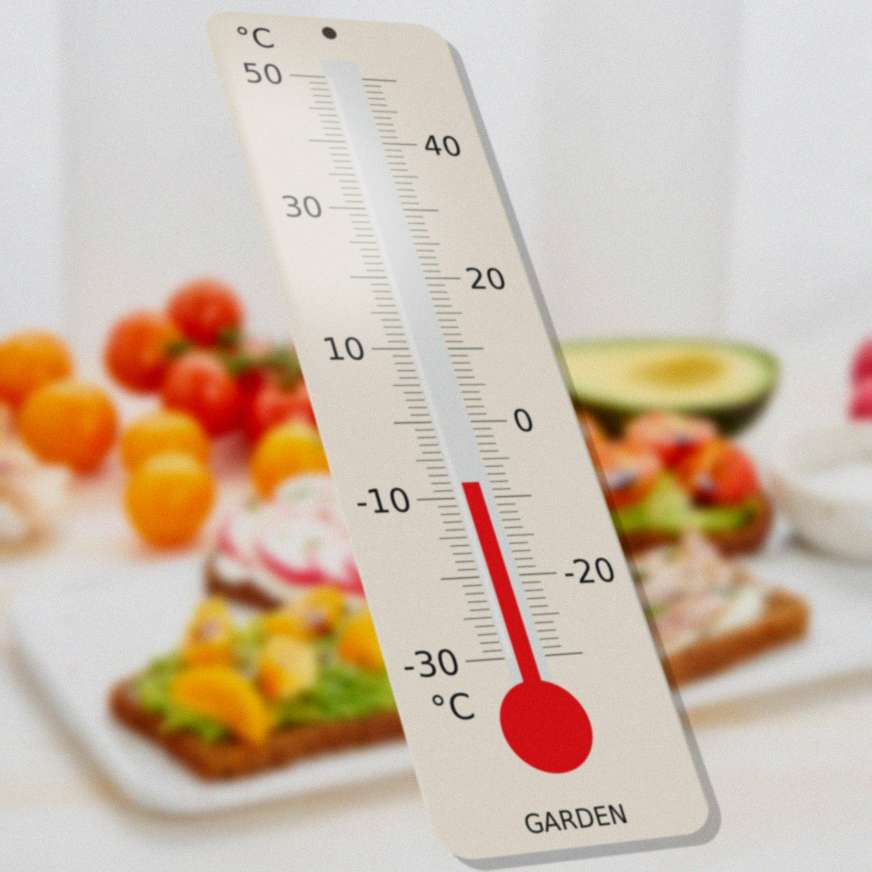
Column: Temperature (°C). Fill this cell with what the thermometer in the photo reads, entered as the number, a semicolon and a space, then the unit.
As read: -8; °C
